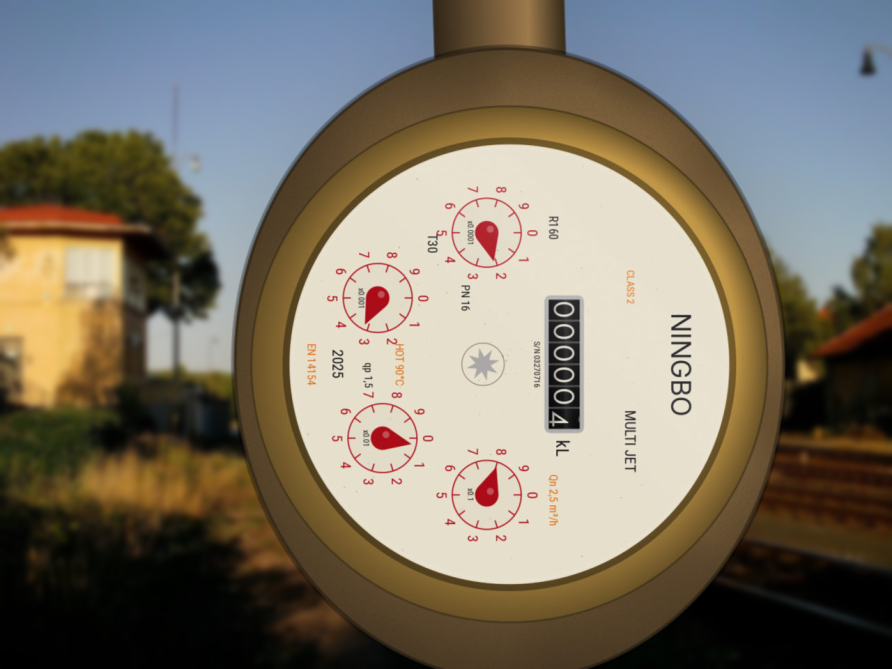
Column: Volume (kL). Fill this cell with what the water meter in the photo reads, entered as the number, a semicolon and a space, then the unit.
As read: 3.8032; kL
